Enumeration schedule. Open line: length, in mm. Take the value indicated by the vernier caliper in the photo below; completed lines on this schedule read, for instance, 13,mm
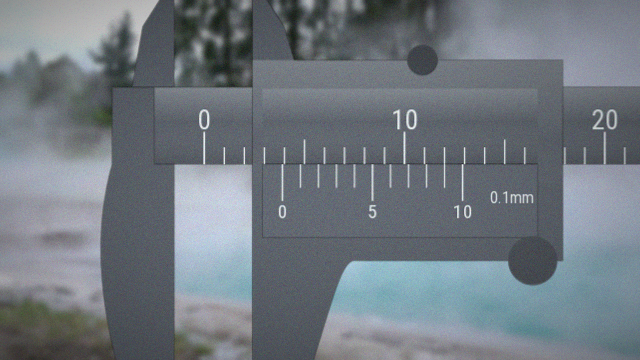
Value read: 3.9,mm
